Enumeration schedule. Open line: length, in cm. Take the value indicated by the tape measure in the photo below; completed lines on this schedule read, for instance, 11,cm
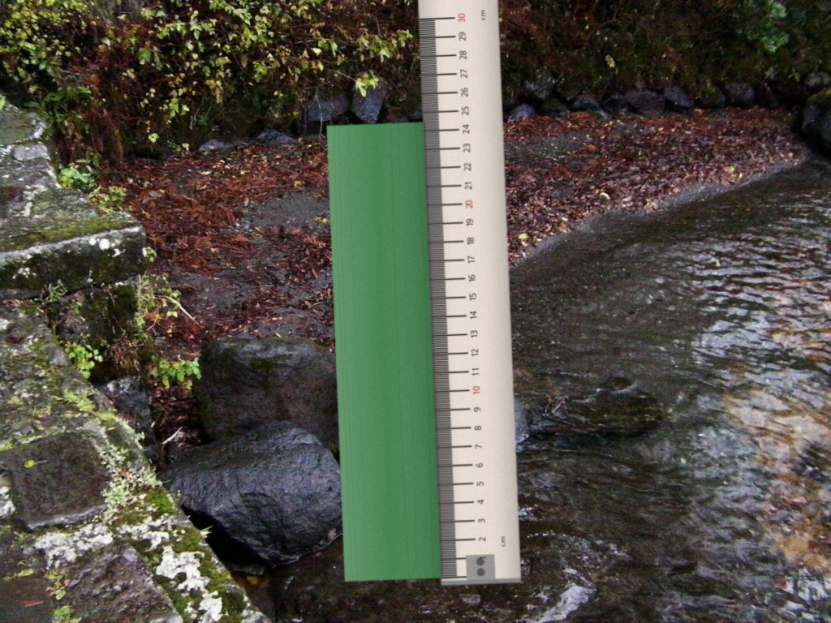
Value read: 24.5,cm
